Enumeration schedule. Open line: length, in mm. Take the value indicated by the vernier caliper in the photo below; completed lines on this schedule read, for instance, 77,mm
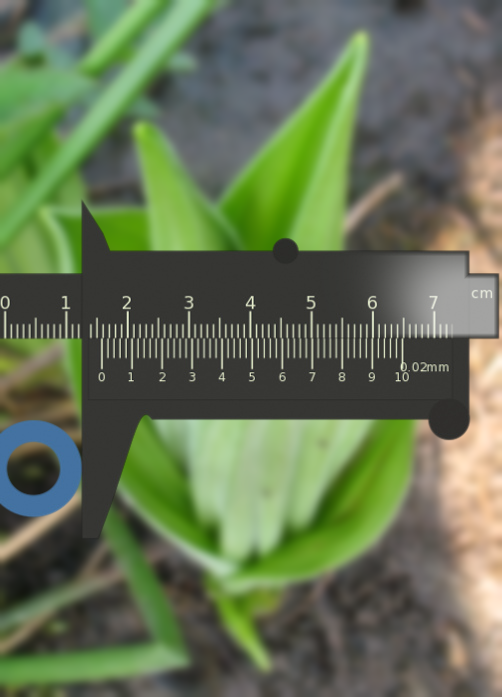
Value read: 15.8,mm
